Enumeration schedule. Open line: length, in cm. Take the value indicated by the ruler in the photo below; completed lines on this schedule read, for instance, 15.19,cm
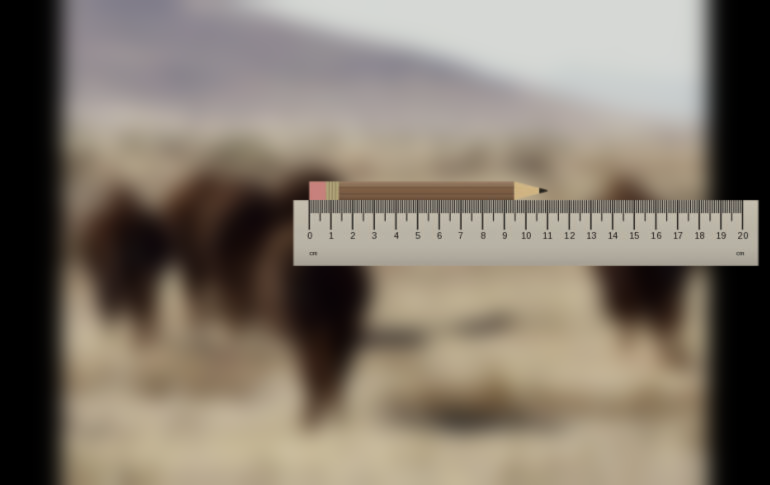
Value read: 11,cm
